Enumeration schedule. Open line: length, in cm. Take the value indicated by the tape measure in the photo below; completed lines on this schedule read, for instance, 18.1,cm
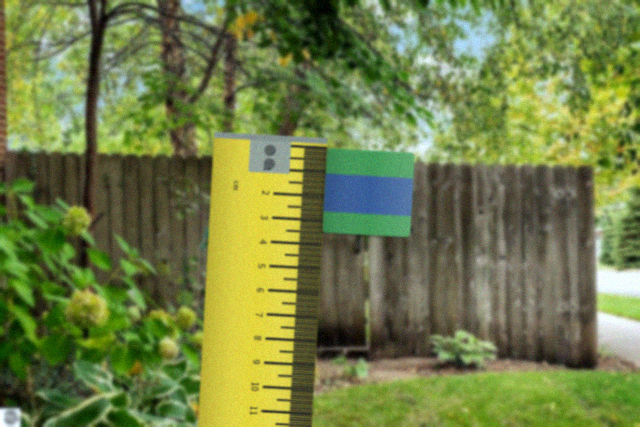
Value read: 3.5,cm
